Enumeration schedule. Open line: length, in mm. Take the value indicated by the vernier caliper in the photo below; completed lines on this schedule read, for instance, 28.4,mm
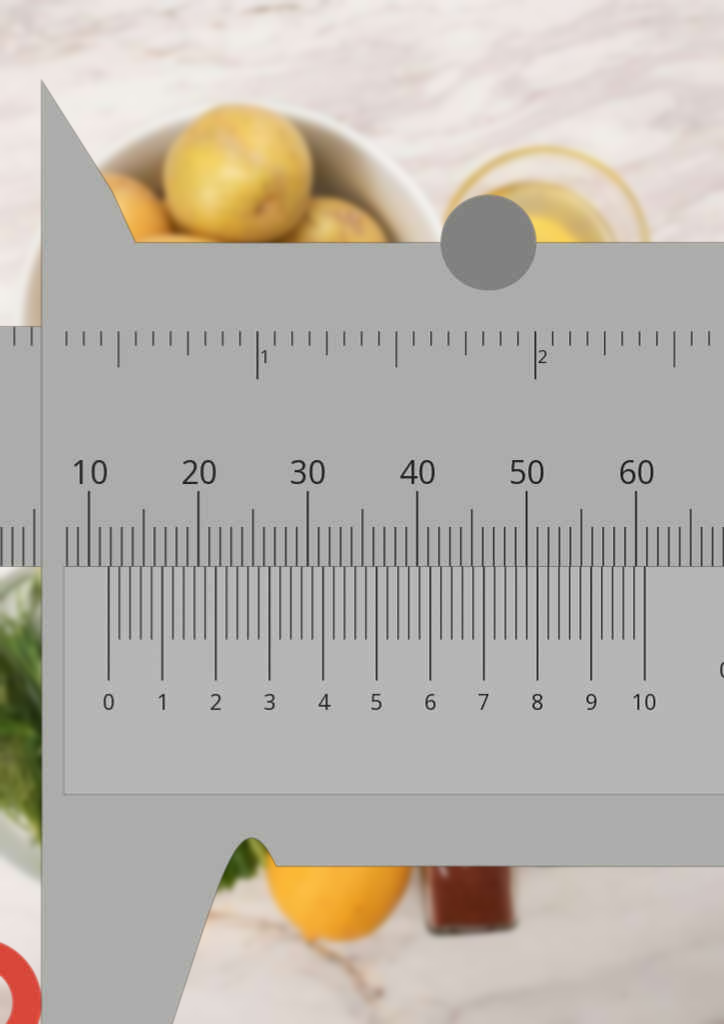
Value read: 11.8,mm
